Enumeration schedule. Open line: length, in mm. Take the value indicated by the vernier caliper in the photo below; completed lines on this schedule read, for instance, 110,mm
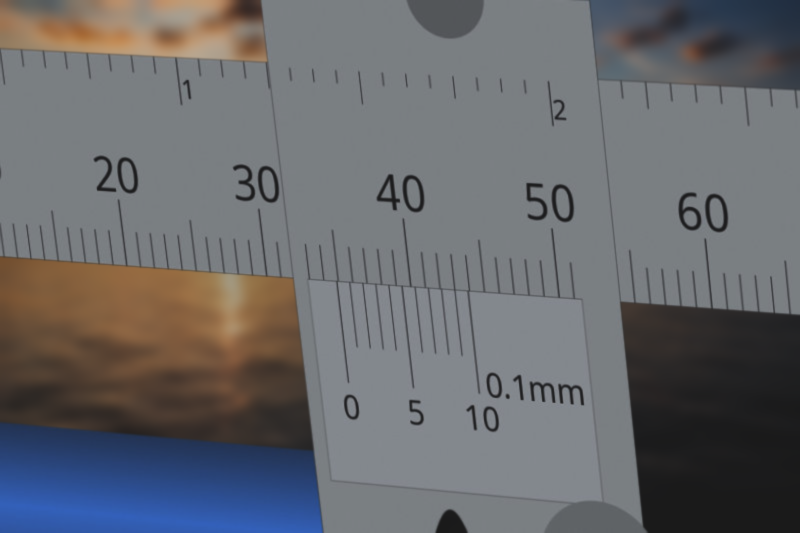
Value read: 34.9,mm
